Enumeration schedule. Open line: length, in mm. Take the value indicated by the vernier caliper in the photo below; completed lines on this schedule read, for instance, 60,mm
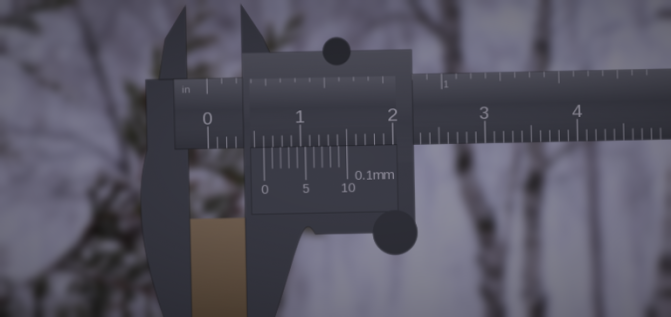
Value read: 6.0,mm
